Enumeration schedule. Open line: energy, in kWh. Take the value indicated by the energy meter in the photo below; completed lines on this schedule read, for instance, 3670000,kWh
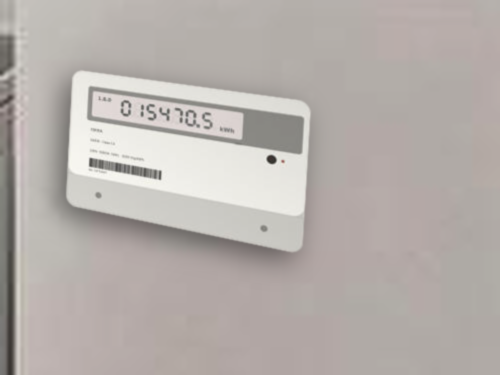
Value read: 15470.5,kWh
